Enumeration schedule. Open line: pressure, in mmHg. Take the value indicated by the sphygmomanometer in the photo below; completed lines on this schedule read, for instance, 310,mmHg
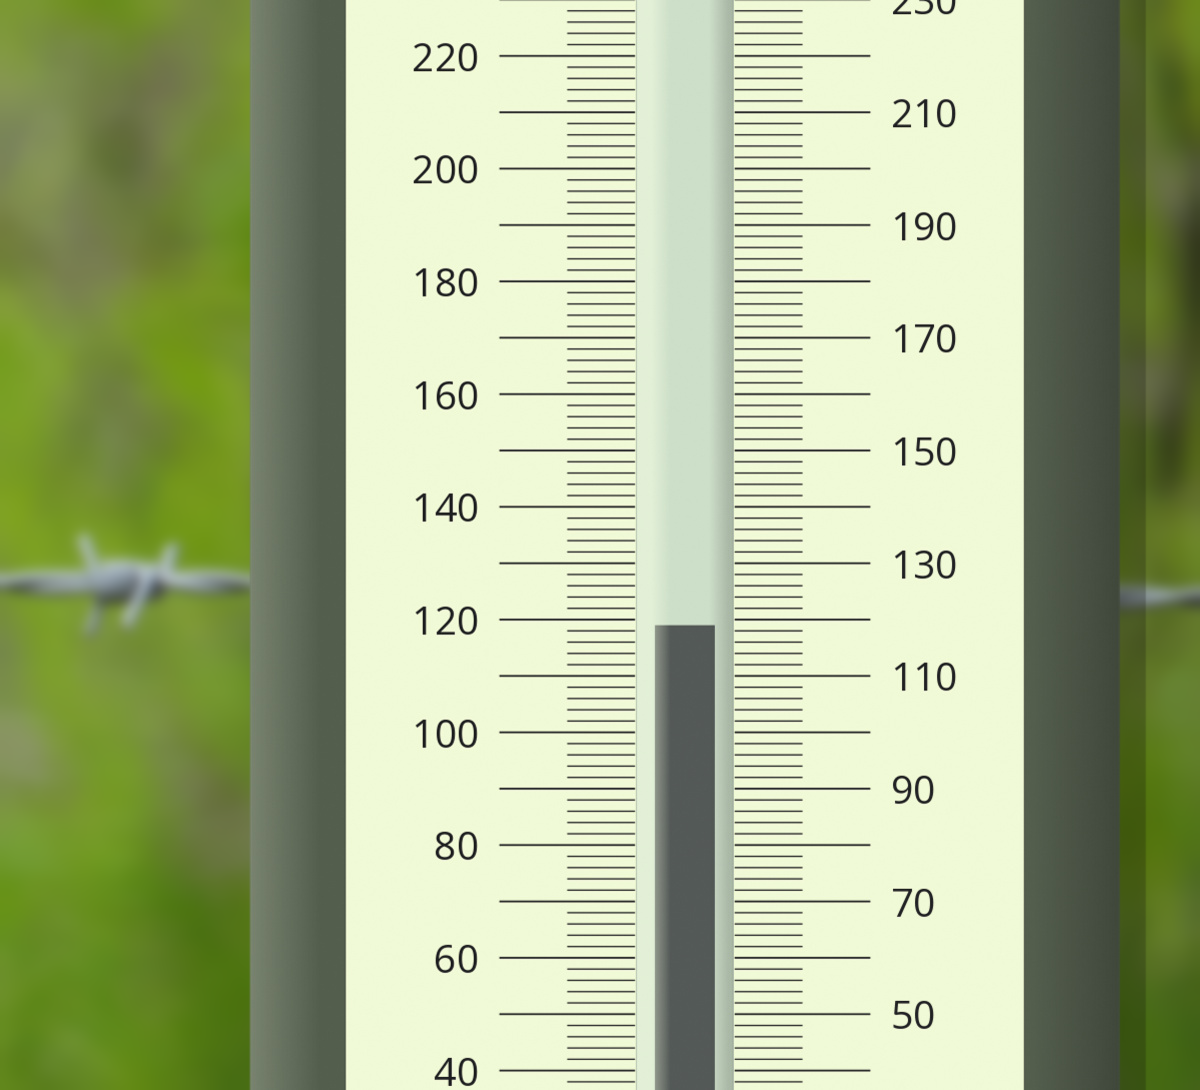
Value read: 119,mmHg
